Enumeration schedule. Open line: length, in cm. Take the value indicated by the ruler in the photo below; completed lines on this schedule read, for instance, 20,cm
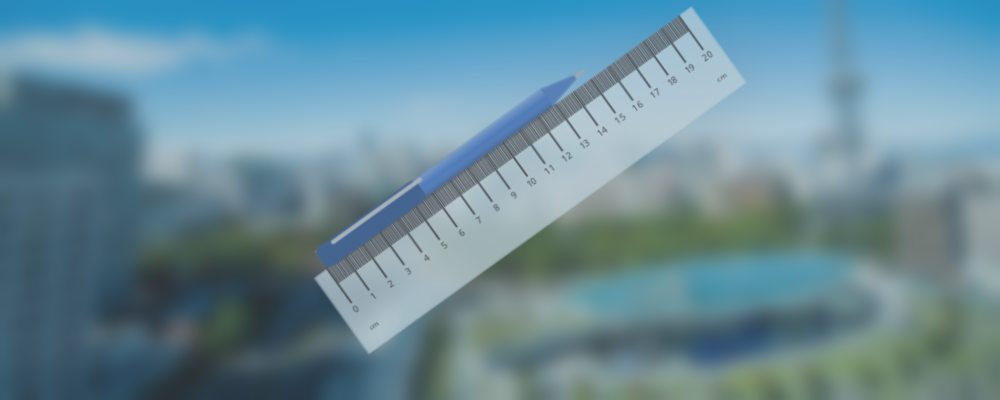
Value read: 15,cm
